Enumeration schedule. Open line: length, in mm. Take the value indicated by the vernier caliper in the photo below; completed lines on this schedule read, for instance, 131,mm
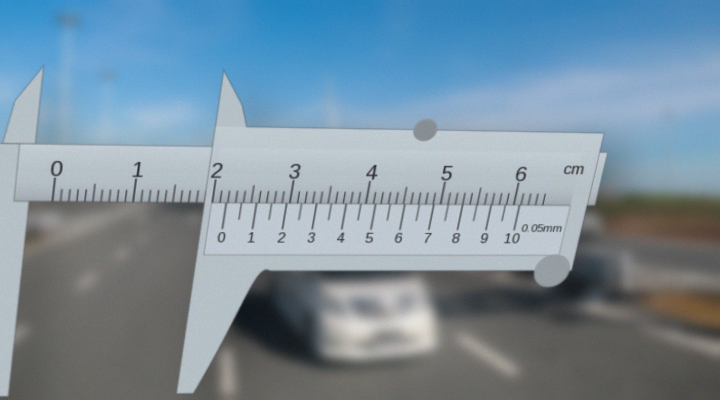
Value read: 21.8,mm
